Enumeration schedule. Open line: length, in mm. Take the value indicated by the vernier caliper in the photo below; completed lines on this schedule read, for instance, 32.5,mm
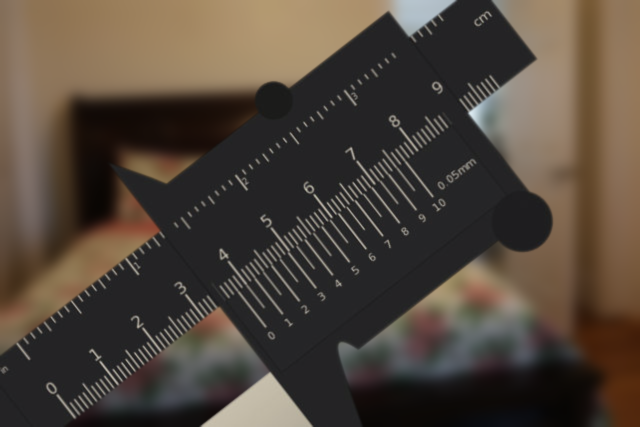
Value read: 38.0,mm
